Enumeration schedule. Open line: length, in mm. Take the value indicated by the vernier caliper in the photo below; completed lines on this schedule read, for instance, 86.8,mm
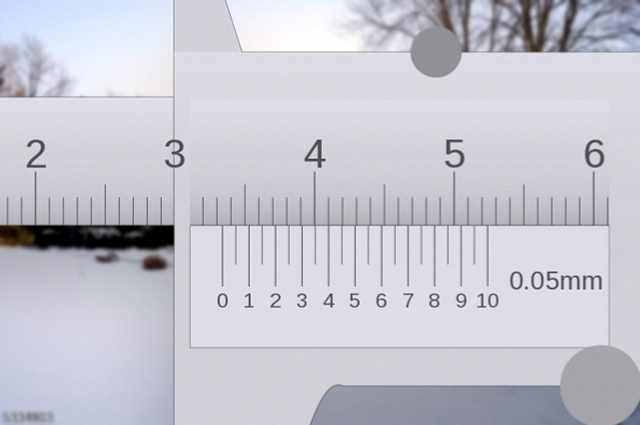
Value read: 33.4,mm
